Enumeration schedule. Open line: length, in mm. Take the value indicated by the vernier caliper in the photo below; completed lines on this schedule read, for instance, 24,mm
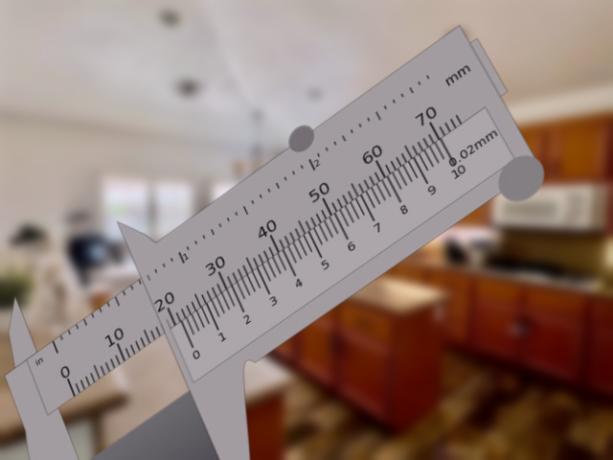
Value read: 21.2,mm
